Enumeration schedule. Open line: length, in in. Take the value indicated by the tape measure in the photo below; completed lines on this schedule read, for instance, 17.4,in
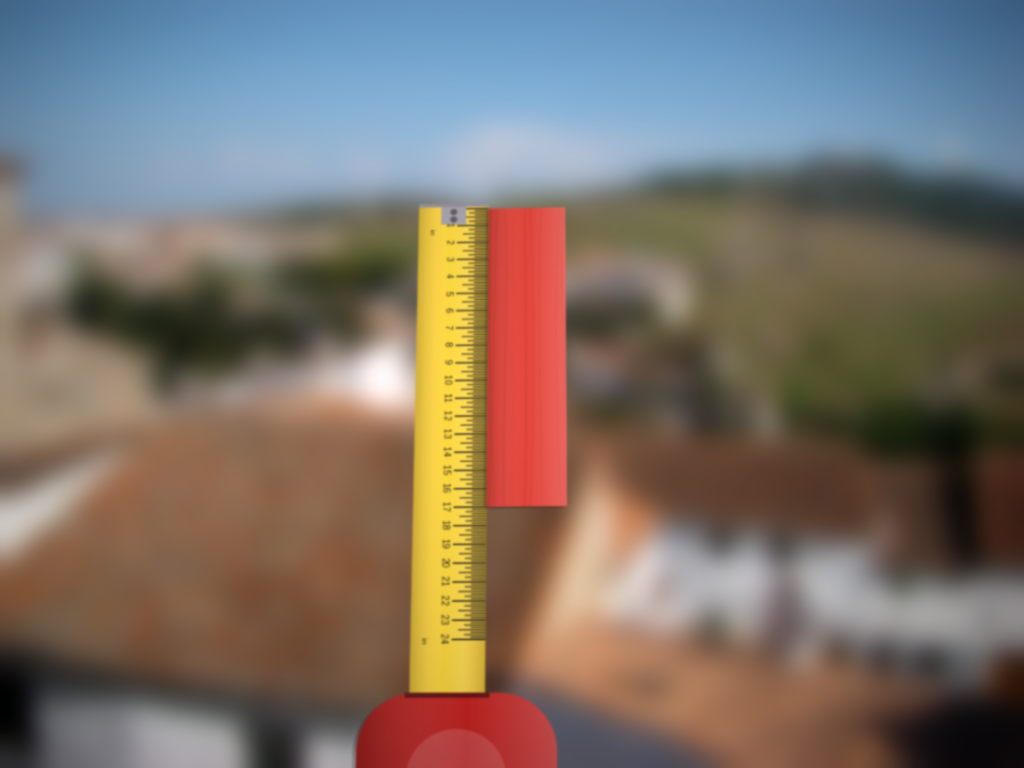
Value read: 17,in
